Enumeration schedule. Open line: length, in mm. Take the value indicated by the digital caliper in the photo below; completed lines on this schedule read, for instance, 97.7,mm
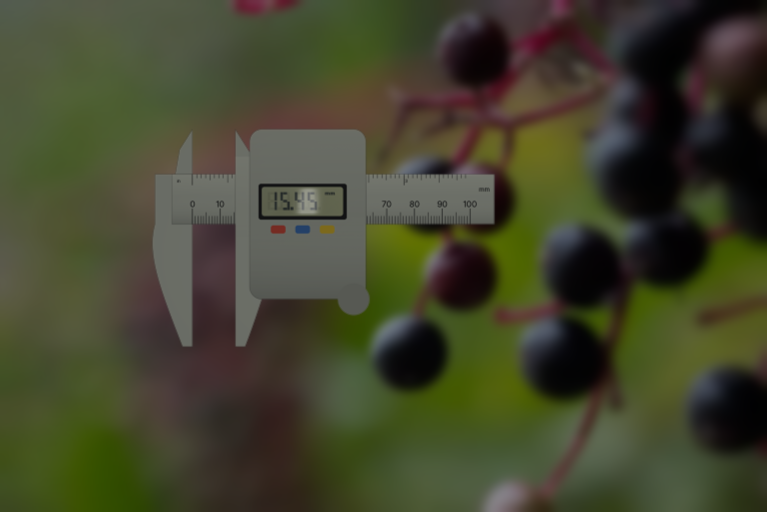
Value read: 15.45,mm
